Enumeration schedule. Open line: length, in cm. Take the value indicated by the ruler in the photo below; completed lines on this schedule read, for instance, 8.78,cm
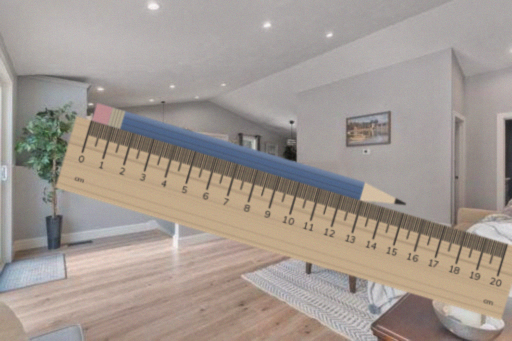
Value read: 15,cm
